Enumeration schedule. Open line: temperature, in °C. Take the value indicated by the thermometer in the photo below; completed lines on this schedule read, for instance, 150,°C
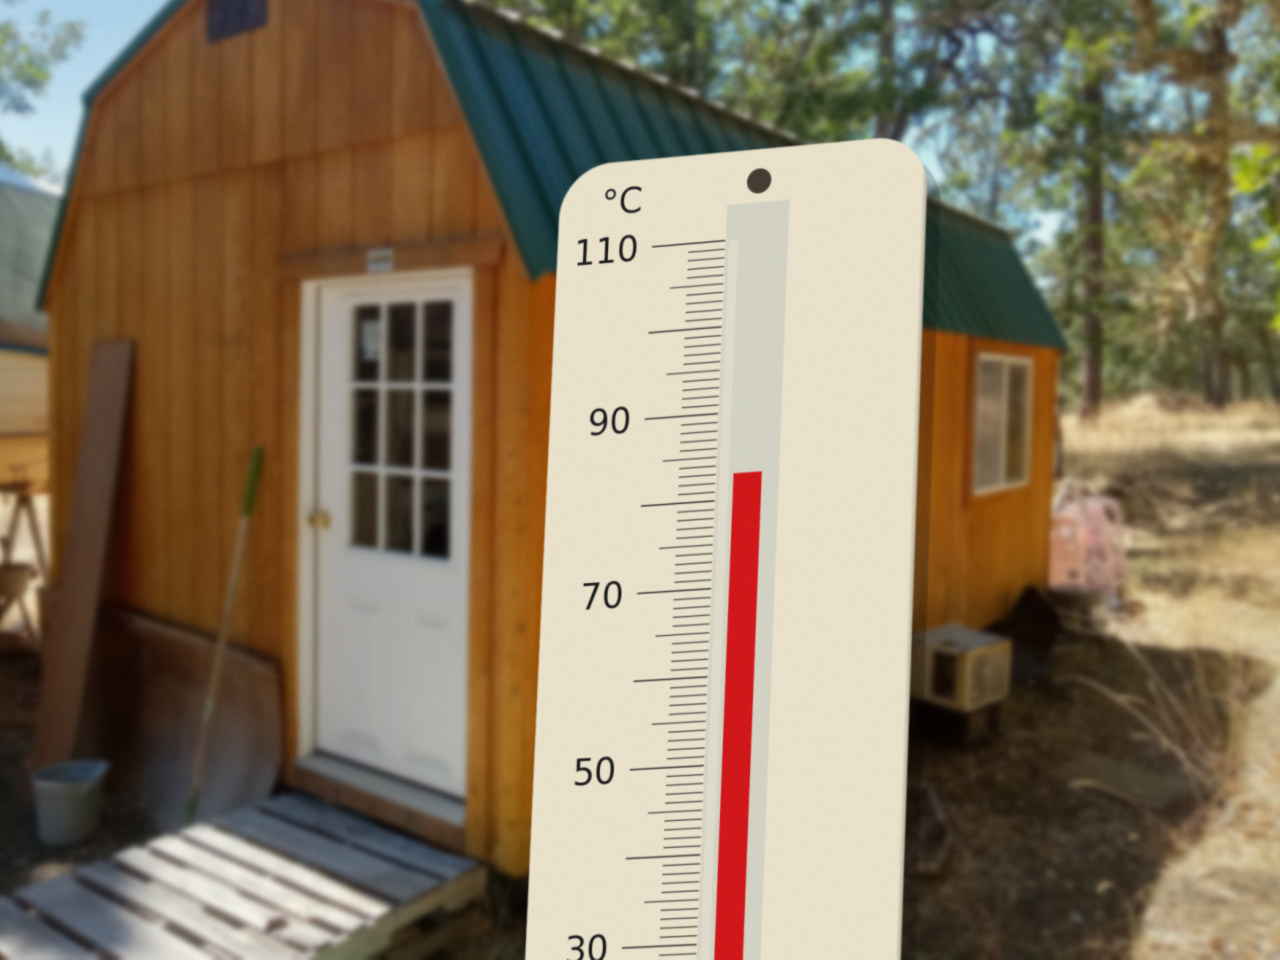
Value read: 83,°C
